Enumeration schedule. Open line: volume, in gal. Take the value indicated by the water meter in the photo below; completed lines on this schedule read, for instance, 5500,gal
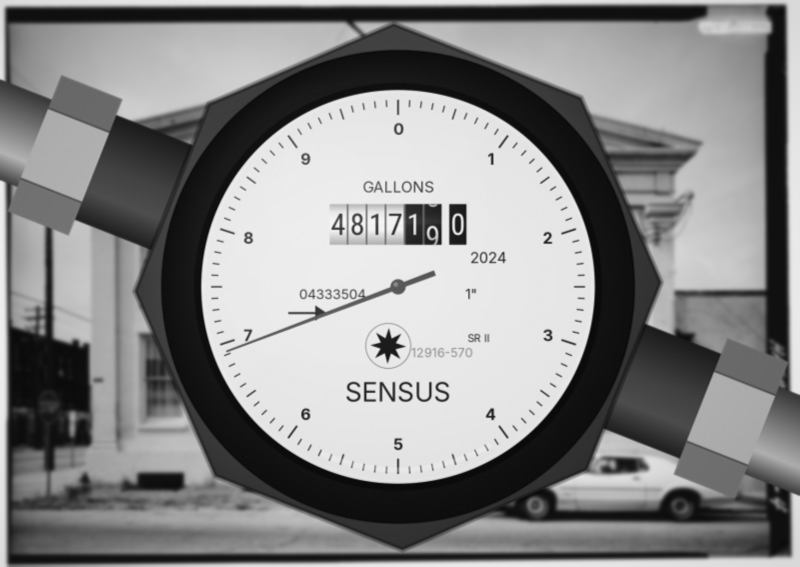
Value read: 4817186.9,gal
